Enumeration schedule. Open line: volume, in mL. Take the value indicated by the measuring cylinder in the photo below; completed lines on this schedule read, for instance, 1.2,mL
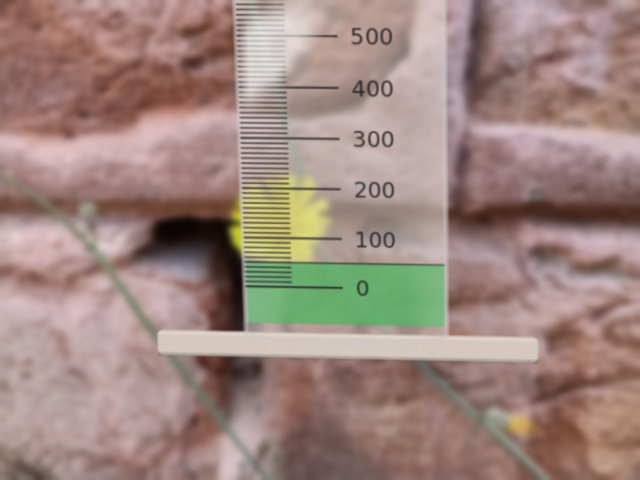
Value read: 50,mL
